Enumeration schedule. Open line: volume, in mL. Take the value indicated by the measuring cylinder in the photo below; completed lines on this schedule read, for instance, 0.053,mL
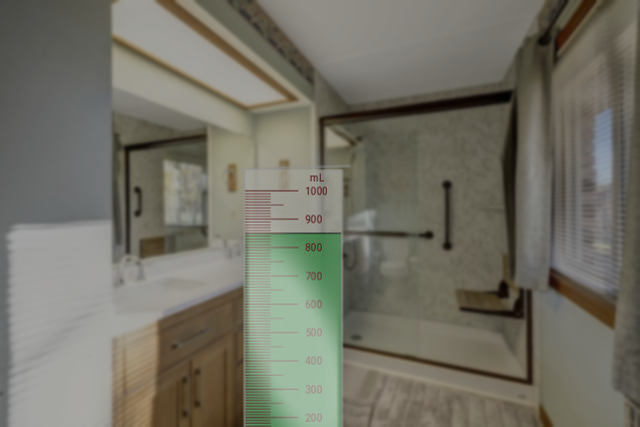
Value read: 850,mL
